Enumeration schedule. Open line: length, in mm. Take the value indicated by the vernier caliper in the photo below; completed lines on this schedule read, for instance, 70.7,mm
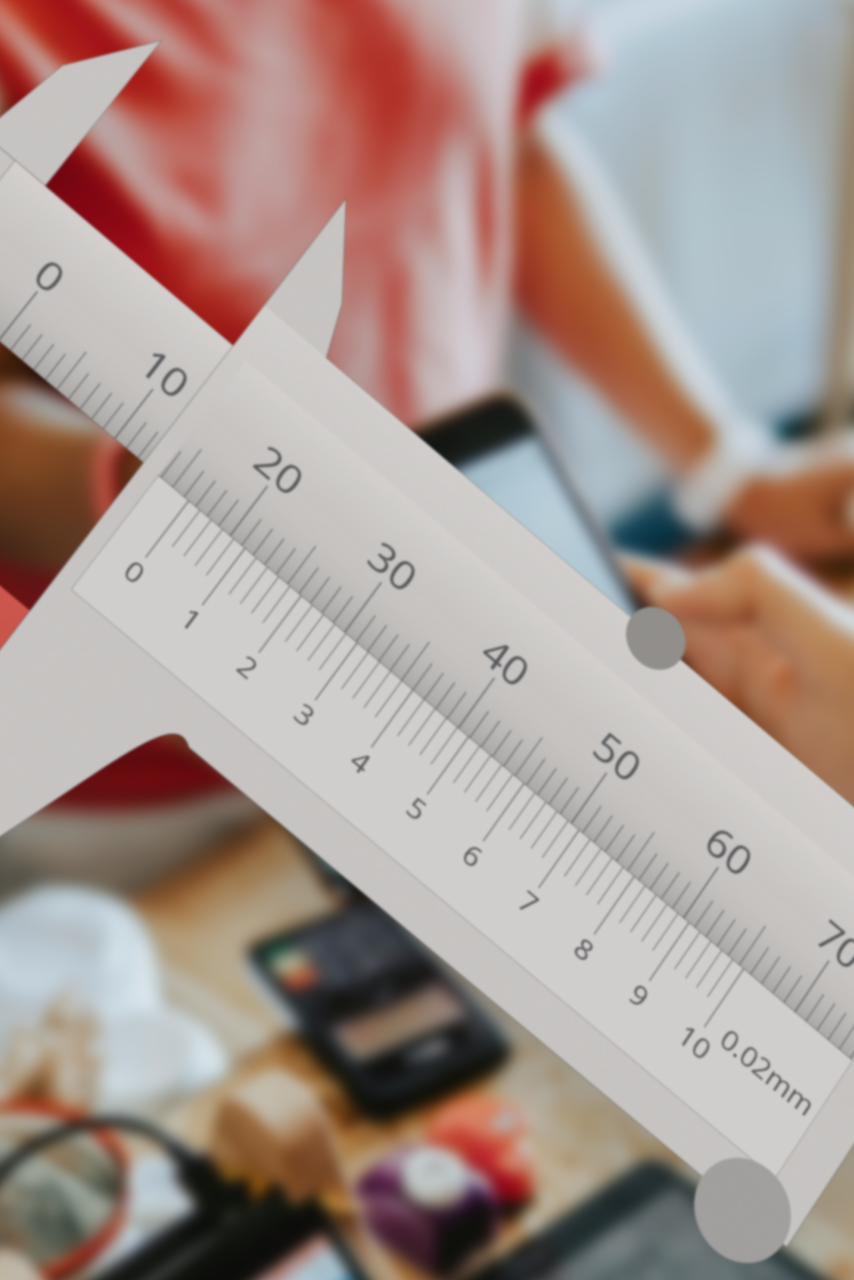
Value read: 16.4,mm
